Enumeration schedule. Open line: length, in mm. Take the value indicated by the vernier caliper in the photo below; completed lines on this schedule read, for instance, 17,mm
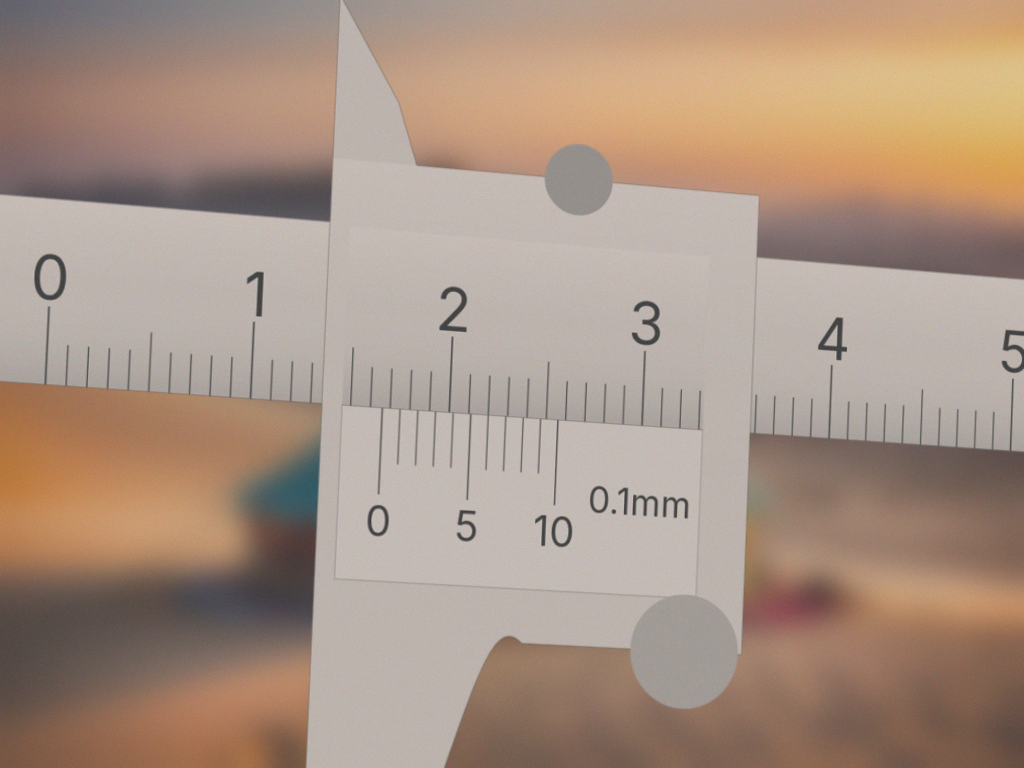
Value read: 16.6,mm
